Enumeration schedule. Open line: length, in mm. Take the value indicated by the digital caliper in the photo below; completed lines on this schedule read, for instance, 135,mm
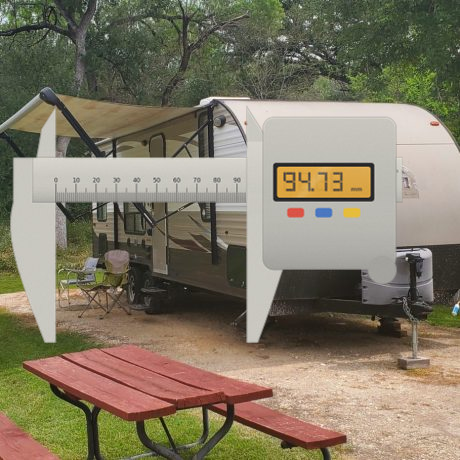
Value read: 94.73,mm
